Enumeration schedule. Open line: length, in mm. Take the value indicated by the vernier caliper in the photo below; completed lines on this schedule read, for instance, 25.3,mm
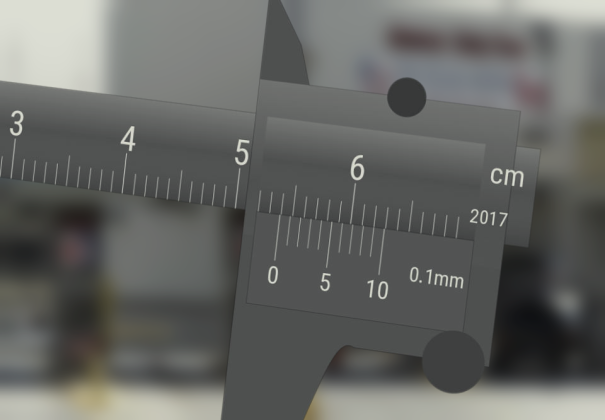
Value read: 53.9,mm
